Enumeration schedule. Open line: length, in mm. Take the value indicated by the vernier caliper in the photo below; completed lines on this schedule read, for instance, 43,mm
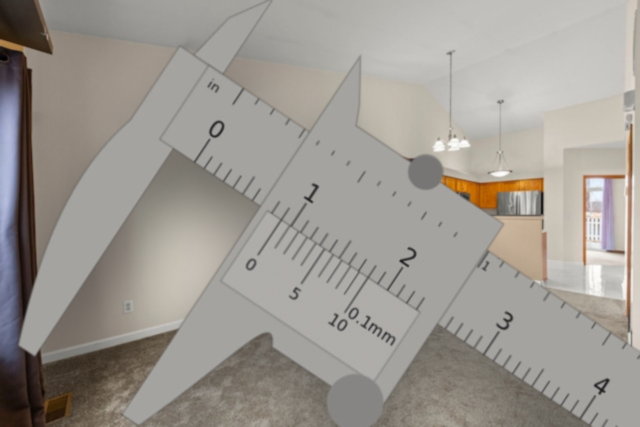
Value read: 9.0,mm
